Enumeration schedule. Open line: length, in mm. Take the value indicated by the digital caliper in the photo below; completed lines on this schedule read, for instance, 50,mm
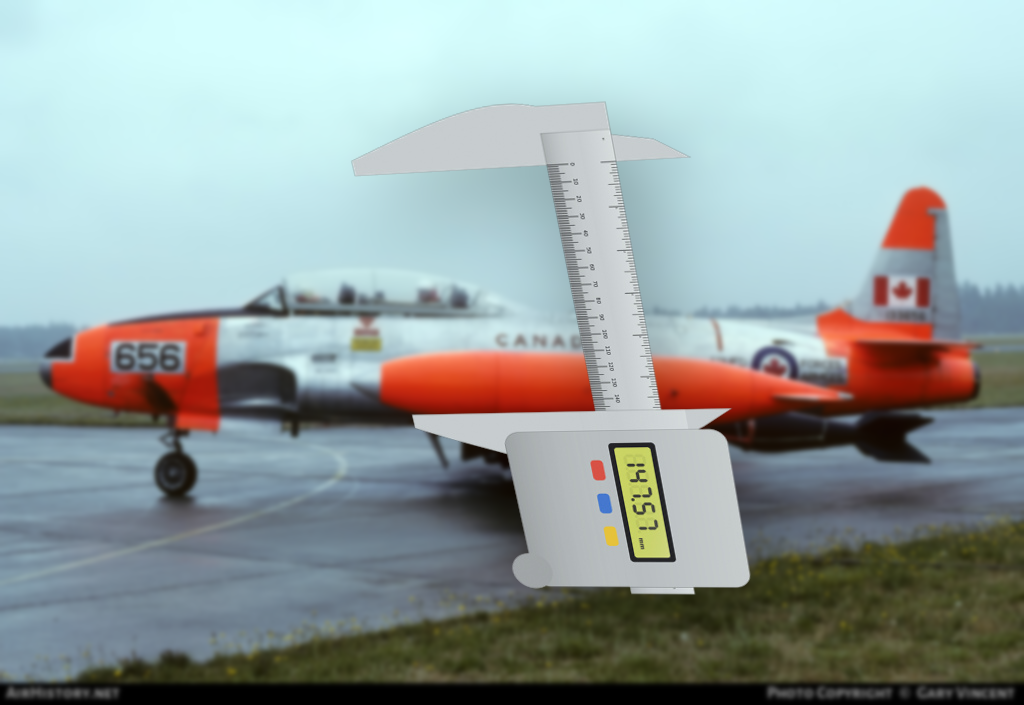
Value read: 147.57,mm
